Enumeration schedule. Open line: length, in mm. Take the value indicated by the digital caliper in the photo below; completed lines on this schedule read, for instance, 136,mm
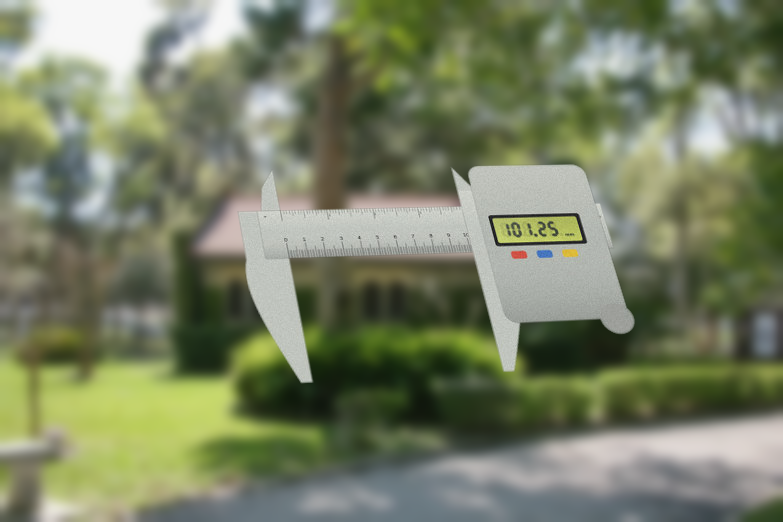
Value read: 101.25,mm
